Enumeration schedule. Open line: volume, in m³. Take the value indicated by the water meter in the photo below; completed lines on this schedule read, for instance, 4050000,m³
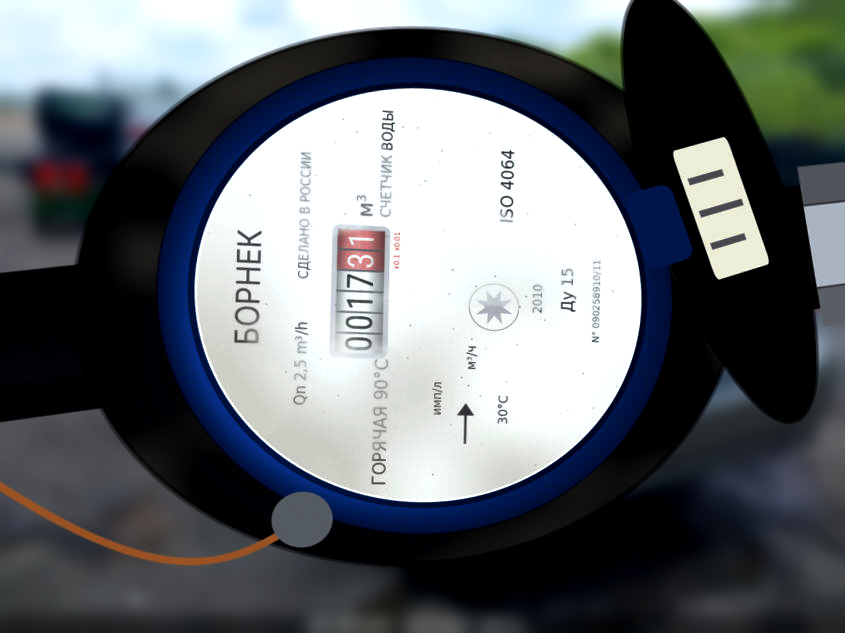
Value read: 17.31,m³
